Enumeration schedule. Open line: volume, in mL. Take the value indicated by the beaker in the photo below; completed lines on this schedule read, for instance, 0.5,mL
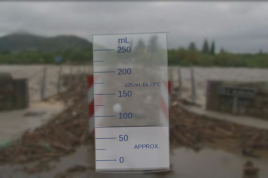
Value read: 75,mL
